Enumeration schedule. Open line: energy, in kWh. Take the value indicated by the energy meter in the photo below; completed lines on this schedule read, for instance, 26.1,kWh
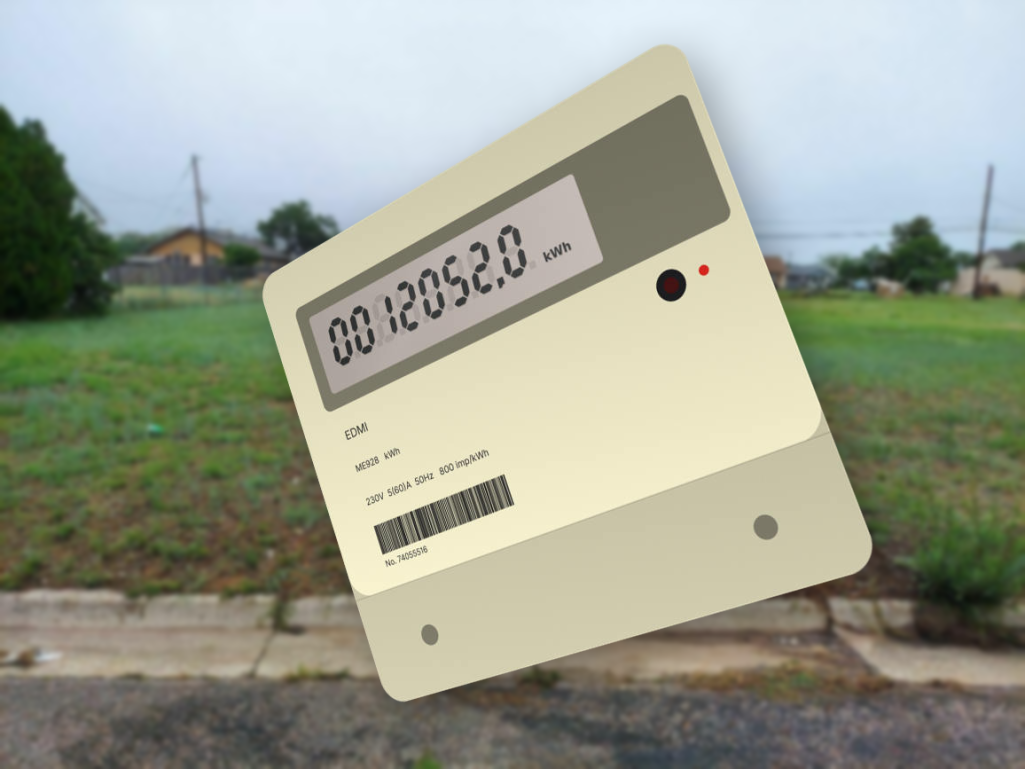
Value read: 12052.0,kWh
